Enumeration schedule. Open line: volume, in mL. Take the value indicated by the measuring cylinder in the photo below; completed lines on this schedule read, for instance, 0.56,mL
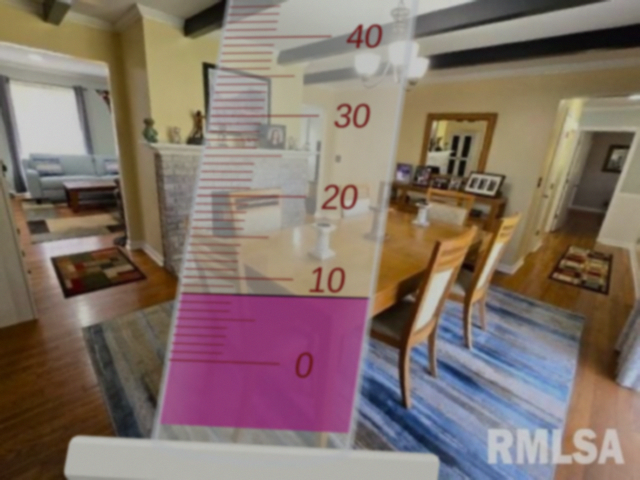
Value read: 8,mL
